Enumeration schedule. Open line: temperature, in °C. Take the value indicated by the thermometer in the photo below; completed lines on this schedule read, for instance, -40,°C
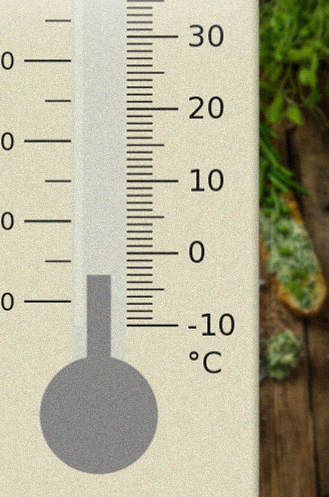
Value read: -3,°C
